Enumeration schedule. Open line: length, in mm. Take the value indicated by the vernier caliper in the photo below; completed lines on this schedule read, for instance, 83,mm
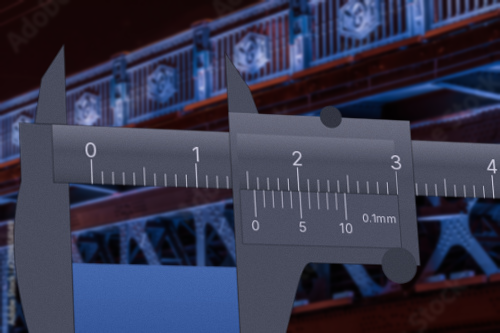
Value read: 15.6,mm
